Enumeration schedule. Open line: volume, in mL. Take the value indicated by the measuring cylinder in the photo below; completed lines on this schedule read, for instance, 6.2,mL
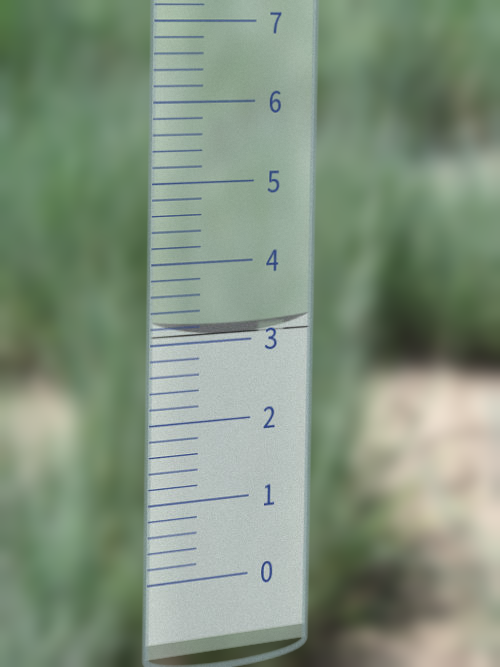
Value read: 3.1,mL
